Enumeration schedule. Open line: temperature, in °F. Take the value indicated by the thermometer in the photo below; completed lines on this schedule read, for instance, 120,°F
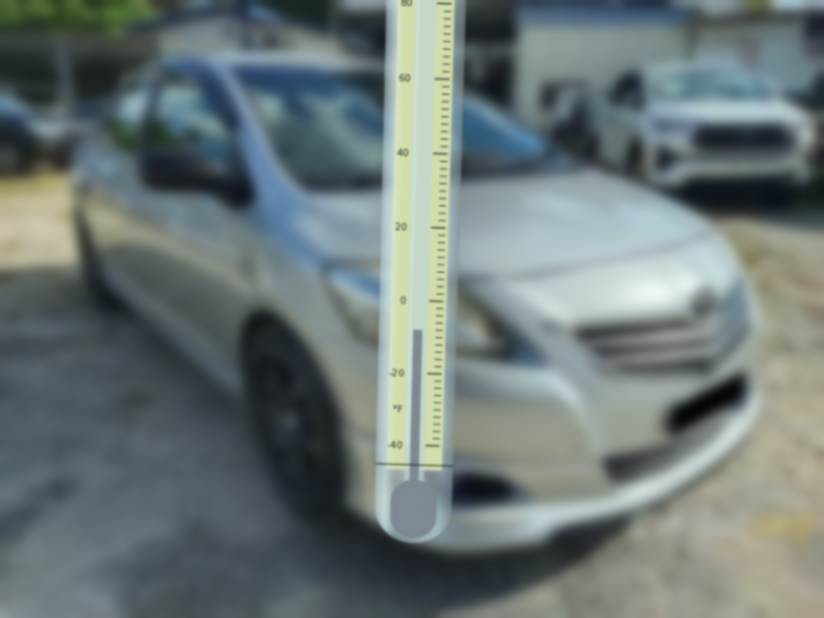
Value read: -8,°F
